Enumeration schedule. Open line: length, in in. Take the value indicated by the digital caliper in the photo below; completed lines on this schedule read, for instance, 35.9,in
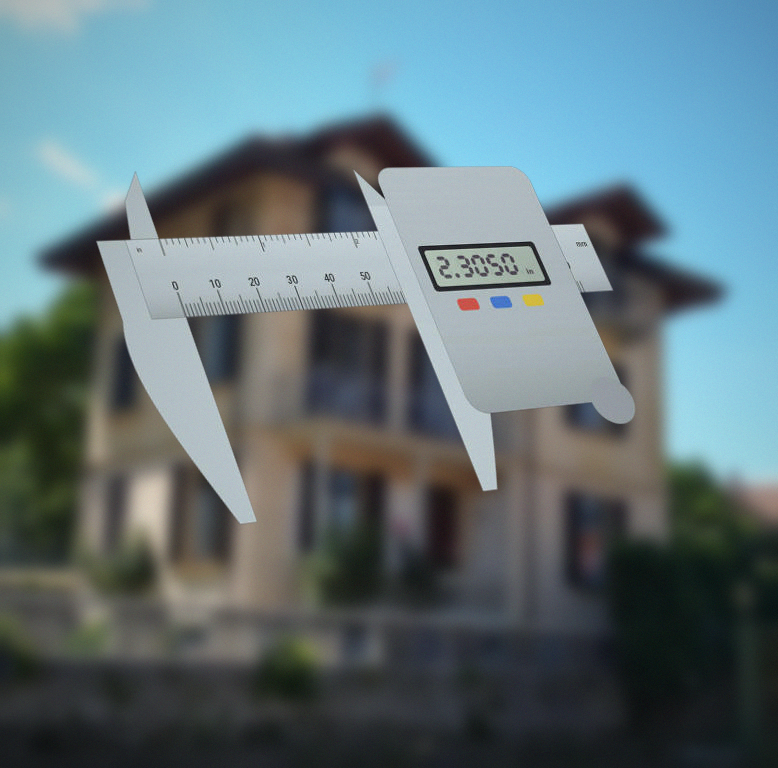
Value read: 2.3050,in
